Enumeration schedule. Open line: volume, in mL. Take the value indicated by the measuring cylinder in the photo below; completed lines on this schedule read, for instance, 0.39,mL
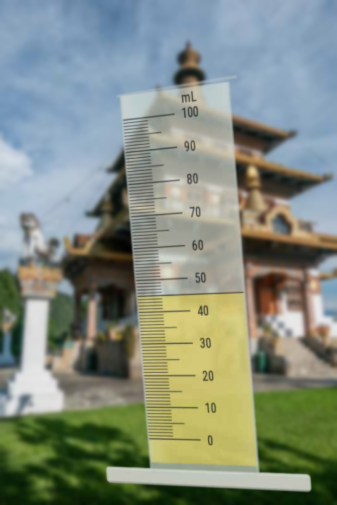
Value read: 45,mL
